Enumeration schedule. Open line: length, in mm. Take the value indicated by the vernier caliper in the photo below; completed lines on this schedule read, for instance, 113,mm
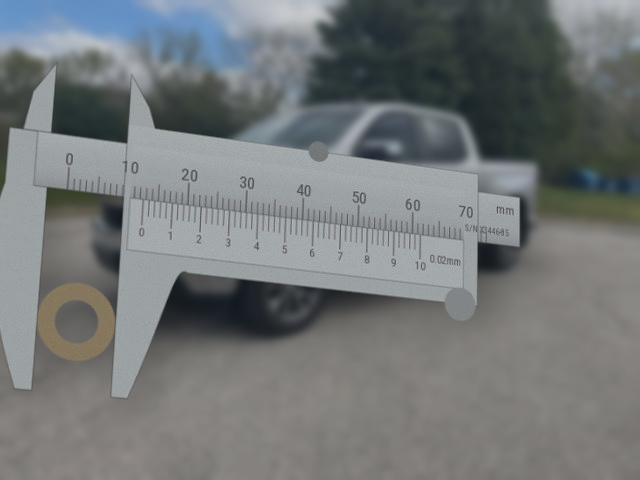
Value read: 12.5,mm
